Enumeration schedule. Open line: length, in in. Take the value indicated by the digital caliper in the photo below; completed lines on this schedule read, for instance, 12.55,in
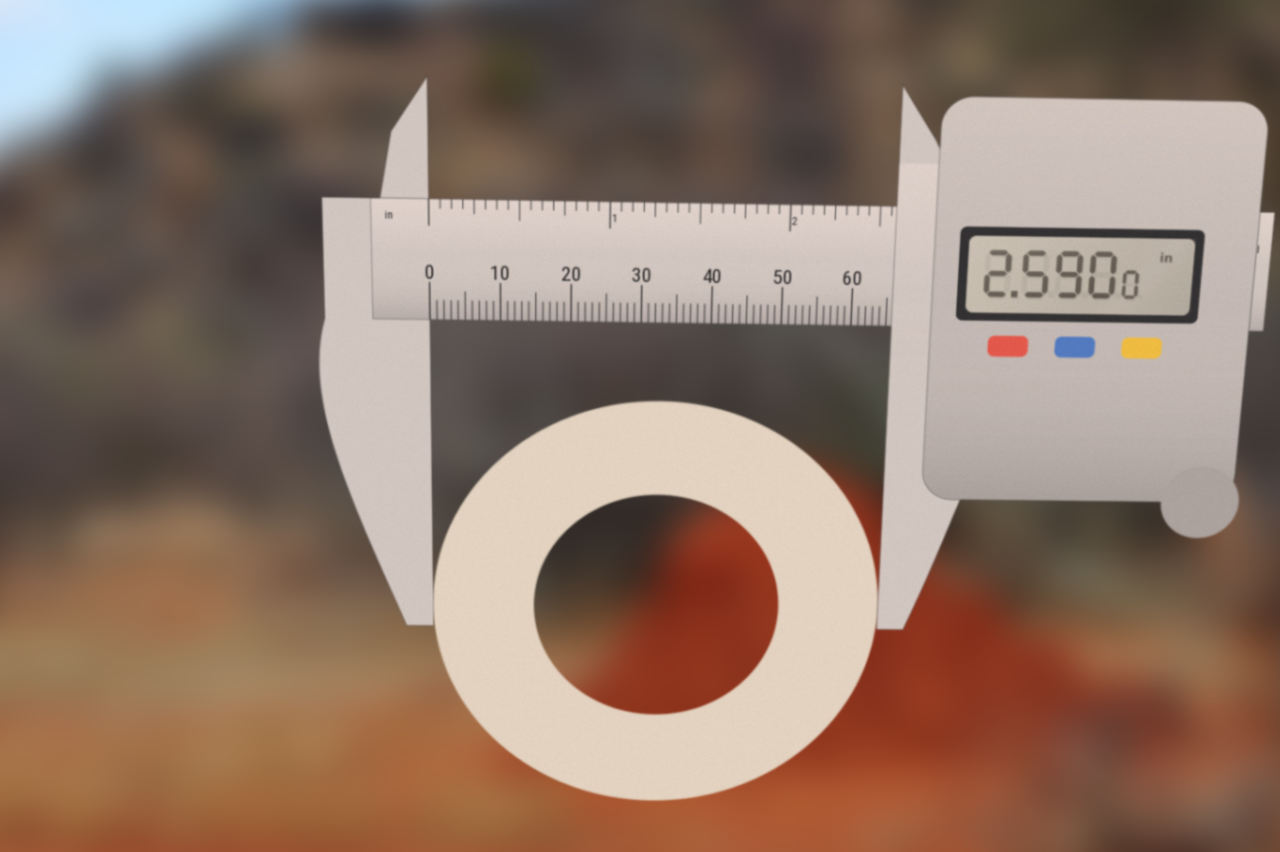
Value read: 2.5900,in
